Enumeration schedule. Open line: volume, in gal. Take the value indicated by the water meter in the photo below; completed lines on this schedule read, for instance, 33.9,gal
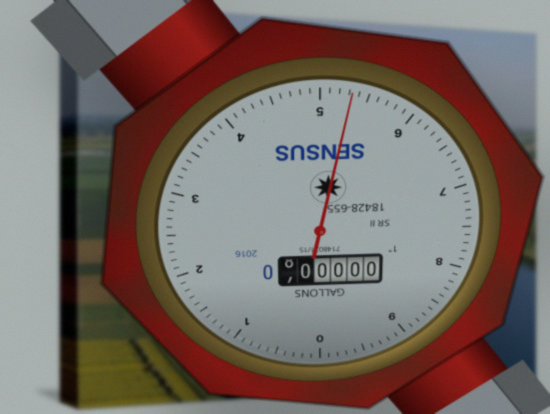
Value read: 75.3,gal
